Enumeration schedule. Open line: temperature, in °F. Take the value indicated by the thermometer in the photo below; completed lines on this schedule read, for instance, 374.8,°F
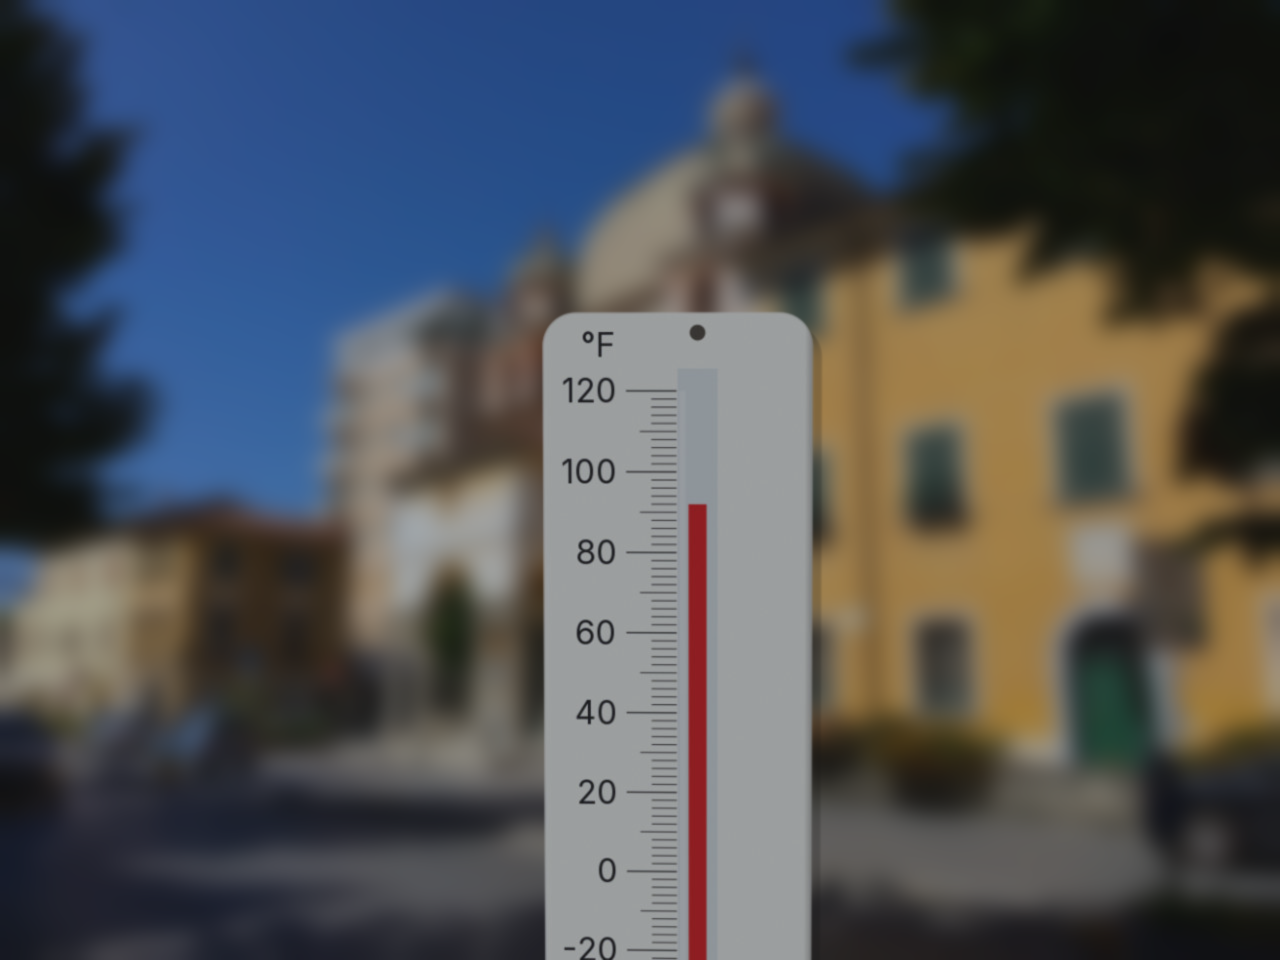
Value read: 92,°F
